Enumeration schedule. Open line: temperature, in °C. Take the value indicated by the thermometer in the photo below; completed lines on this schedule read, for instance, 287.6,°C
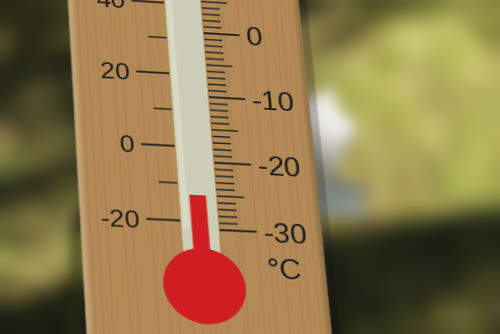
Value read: -25,°C
